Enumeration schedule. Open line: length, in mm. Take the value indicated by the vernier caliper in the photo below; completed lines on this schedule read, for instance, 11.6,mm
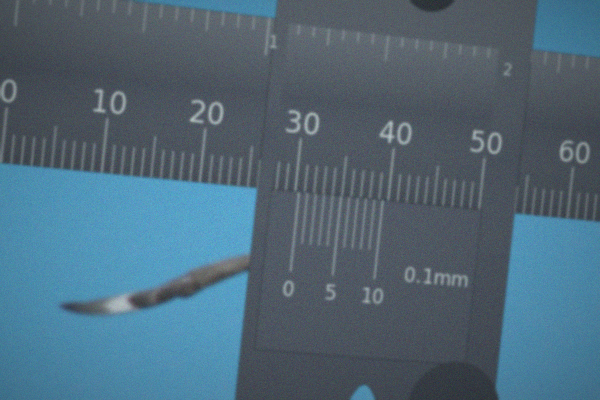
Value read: 30.4,mm
